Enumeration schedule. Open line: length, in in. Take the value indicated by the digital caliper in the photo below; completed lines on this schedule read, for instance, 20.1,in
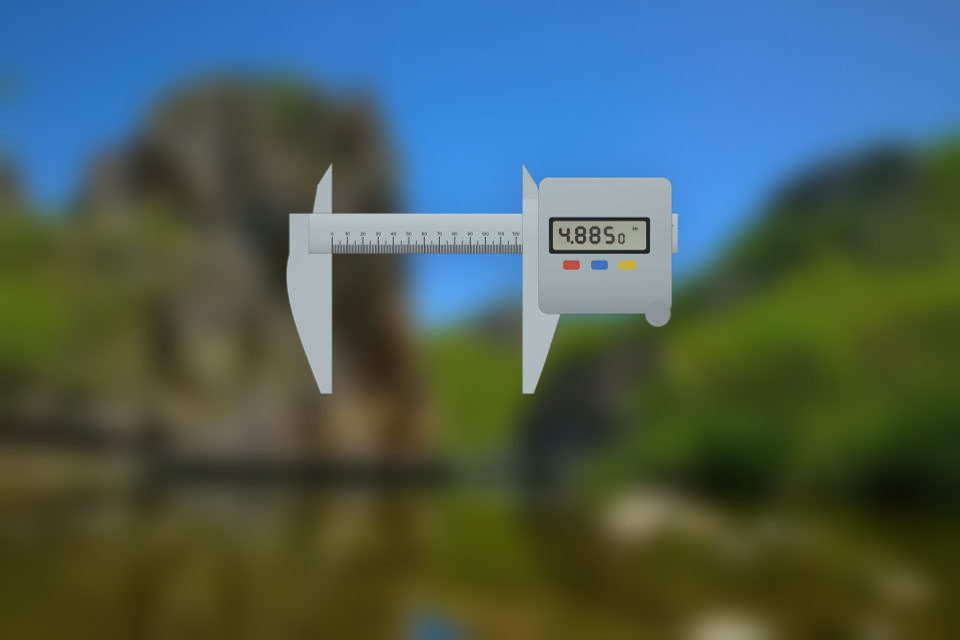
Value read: 4.8850,in
